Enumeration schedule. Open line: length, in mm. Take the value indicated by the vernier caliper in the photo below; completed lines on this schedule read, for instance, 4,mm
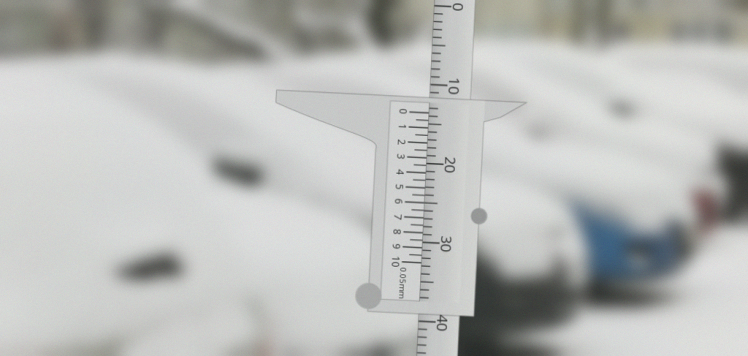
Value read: 13.6,mm
